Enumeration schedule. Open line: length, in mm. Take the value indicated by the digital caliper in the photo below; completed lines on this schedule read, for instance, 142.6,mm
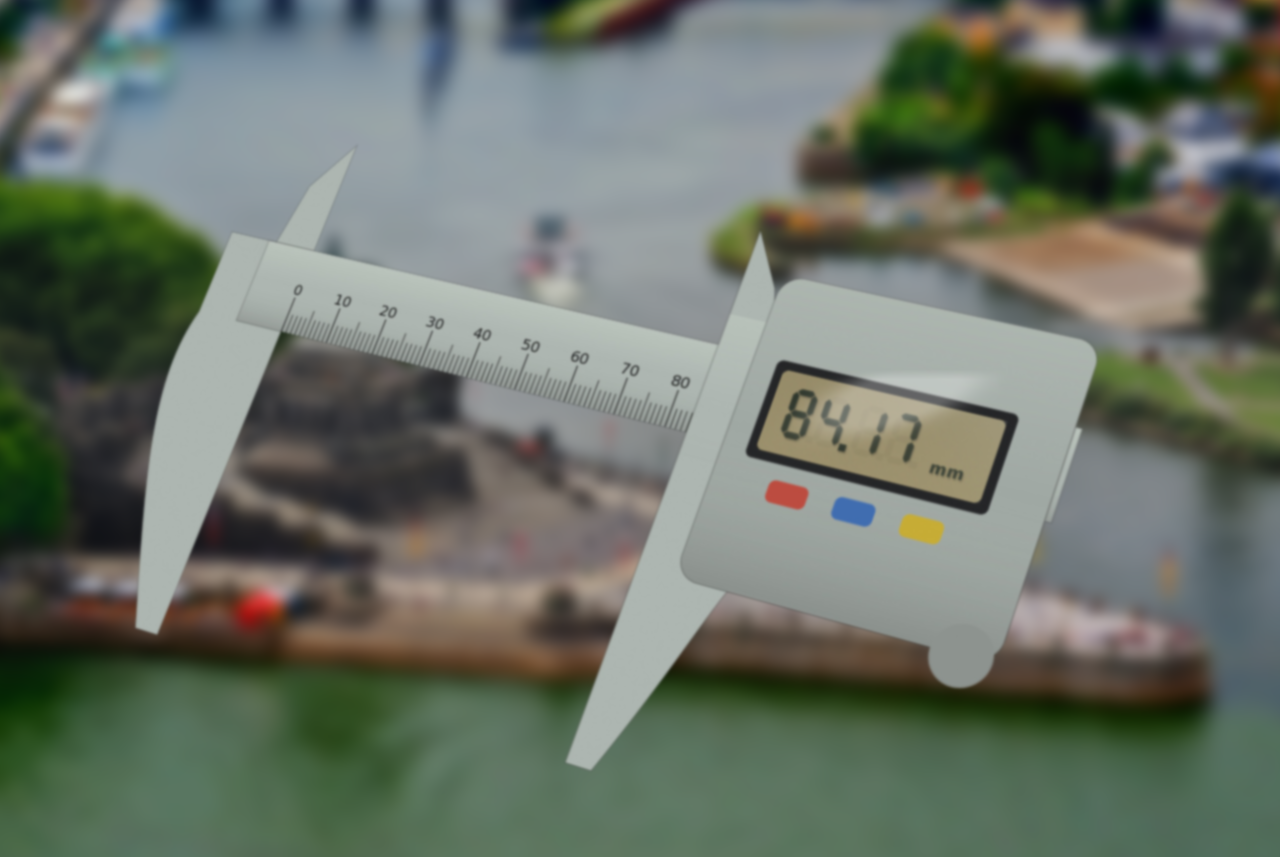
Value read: 84.17,mm
